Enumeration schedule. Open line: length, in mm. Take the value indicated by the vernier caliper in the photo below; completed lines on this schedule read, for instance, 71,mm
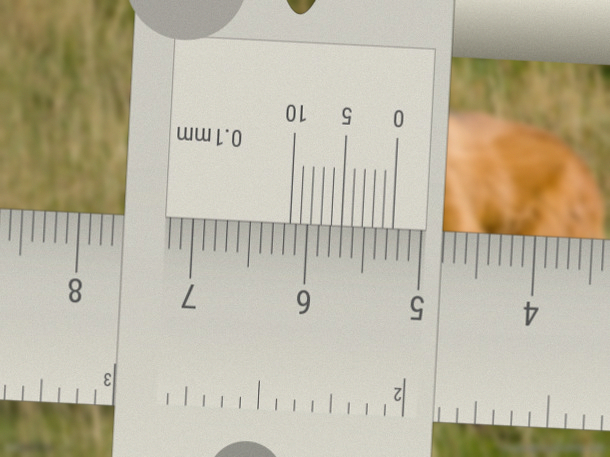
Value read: 52.5,mm
